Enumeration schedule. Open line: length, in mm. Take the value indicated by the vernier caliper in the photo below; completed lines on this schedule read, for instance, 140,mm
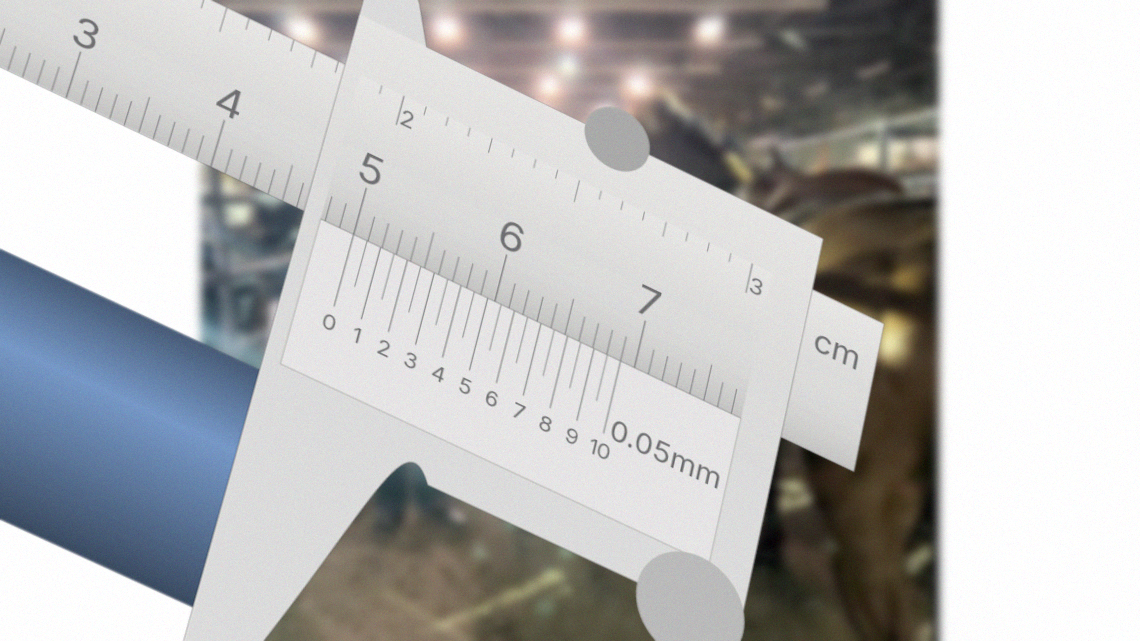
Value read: 50.0,mm
